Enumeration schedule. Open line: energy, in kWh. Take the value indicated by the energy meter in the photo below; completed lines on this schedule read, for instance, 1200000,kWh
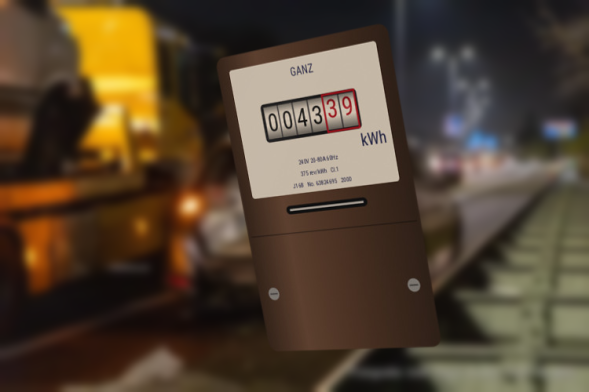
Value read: 43.39,kWh
